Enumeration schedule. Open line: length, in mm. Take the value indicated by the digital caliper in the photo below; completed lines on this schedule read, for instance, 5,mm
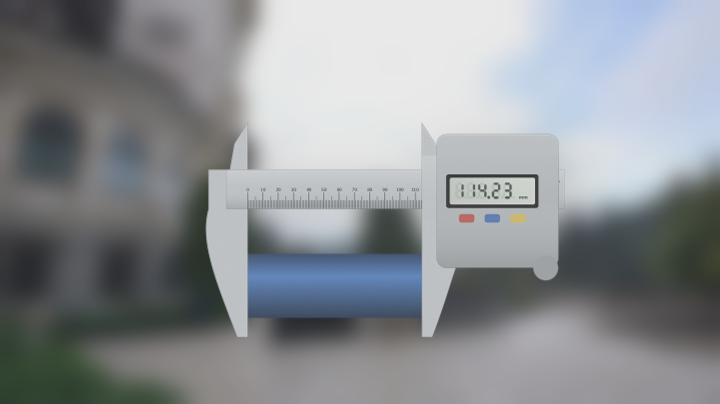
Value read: 114.23,mm
